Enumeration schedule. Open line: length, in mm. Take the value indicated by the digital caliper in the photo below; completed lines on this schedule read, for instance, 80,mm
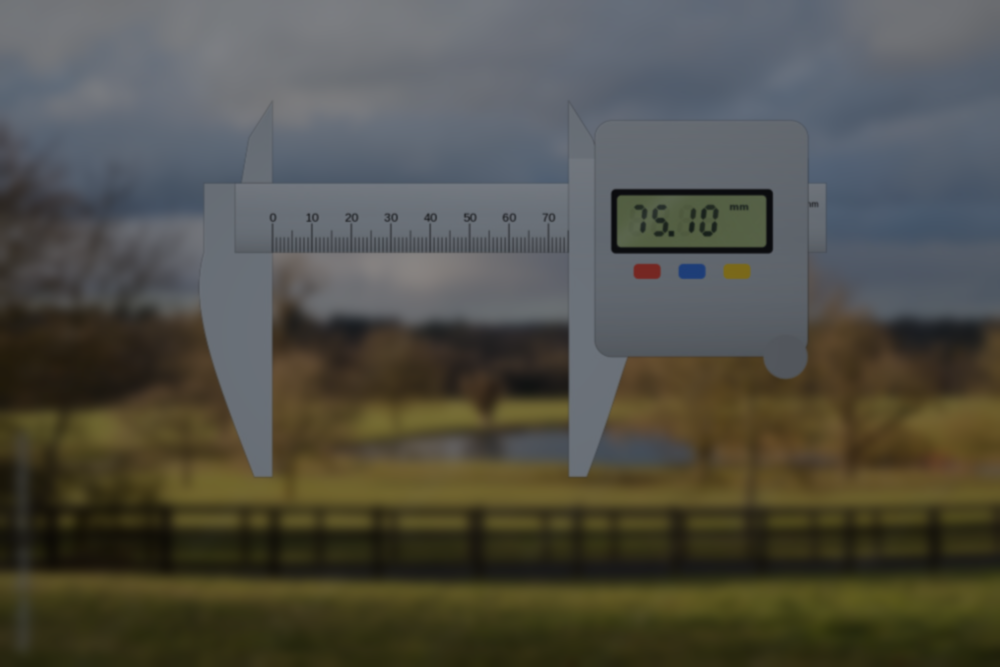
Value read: 75.10,mm
